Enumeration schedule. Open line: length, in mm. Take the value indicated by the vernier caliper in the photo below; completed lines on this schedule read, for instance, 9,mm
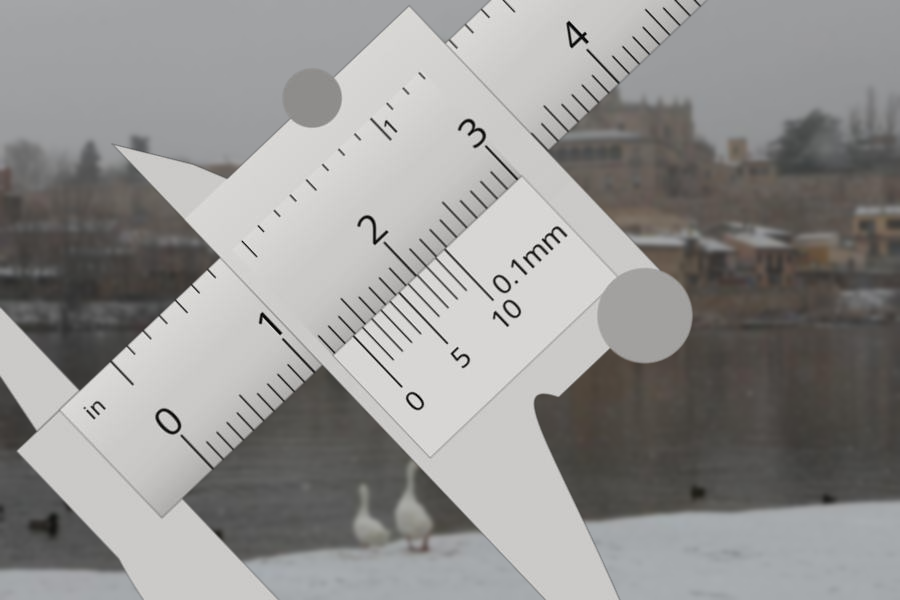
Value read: 13.8,mm
